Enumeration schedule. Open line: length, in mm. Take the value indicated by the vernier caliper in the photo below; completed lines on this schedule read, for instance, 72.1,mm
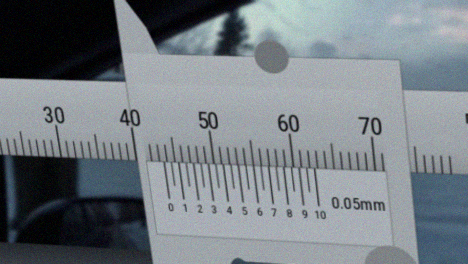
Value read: 43.6,mm
